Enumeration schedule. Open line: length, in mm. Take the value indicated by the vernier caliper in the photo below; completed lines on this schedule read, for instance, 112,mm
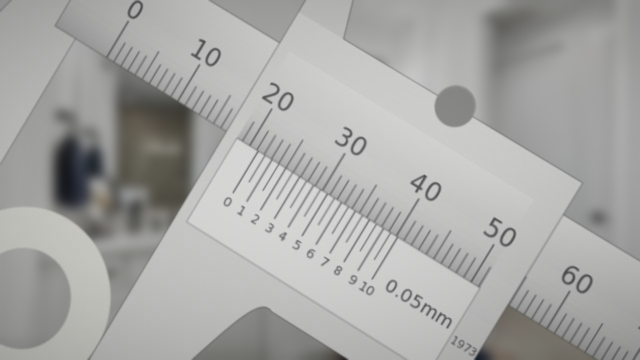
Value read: 21.2,mm
